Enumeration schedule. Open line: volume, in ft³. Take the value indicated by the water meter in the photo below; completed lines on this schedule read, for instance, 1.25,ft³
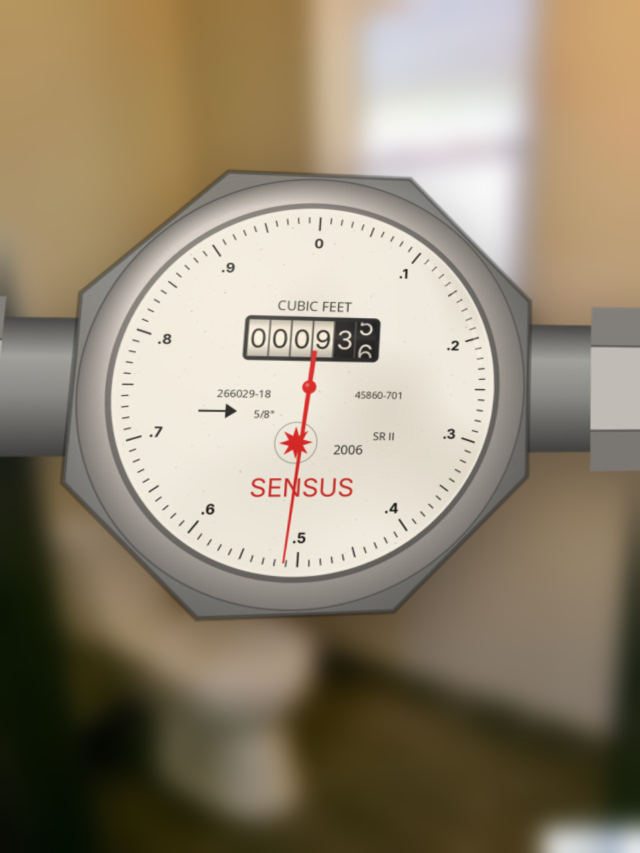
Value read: 935.51,ft³
